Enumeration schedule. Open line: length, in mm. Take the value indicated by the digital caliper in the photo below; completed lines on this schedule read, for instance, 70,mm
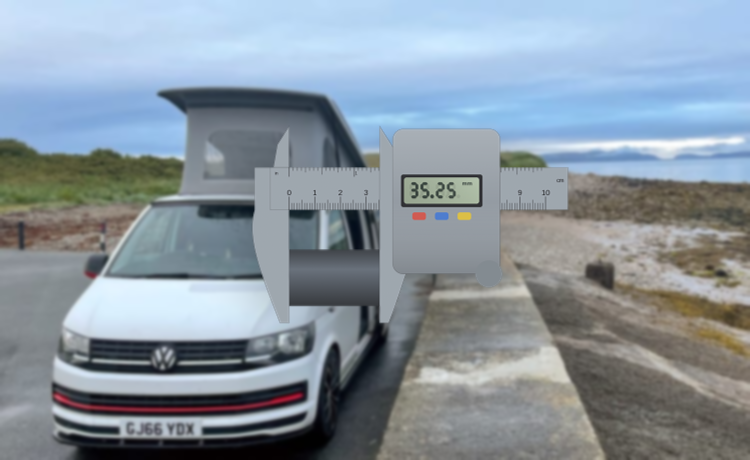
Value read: 35.25,mm
